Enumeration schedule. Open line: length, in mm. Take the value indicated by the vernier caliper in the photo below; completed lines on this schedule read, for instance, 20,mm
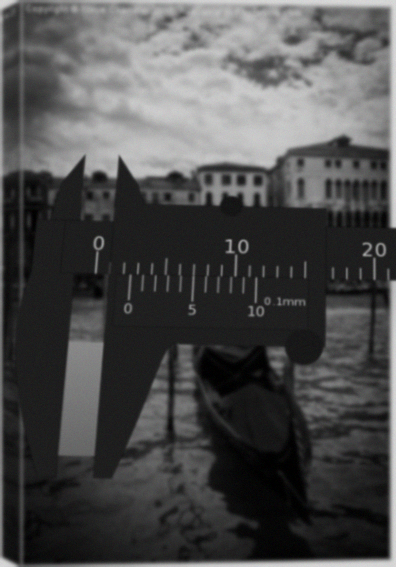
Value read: 2.5,mm
